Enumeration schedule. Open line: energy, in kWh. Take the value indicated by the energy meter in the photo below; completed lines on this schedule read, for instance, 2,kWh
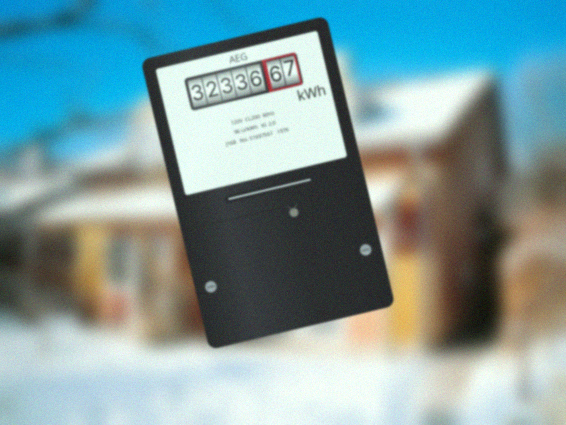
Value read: 32336.67,kWh
